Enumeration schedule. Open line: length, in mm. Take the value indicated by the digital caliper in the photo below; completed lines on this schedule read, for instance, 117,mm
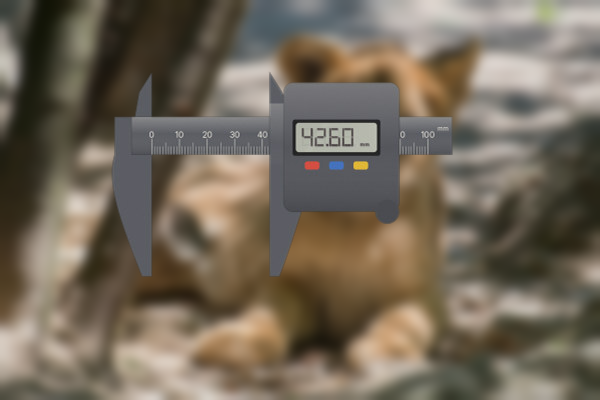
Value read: 42.60,mm
